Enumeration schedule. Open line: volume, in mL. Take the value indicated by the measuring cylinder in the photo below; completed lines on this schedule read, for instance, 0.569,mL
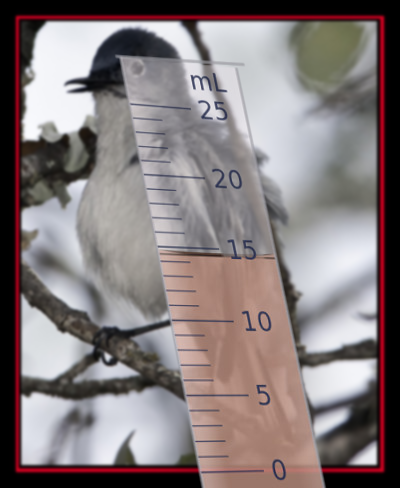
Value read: 14.5,mL
